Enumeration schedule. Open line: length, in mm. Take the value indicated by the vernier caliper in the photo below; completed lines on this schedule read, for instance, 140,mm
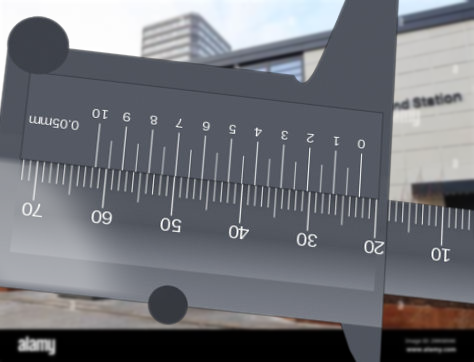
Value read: 22.6,mm
